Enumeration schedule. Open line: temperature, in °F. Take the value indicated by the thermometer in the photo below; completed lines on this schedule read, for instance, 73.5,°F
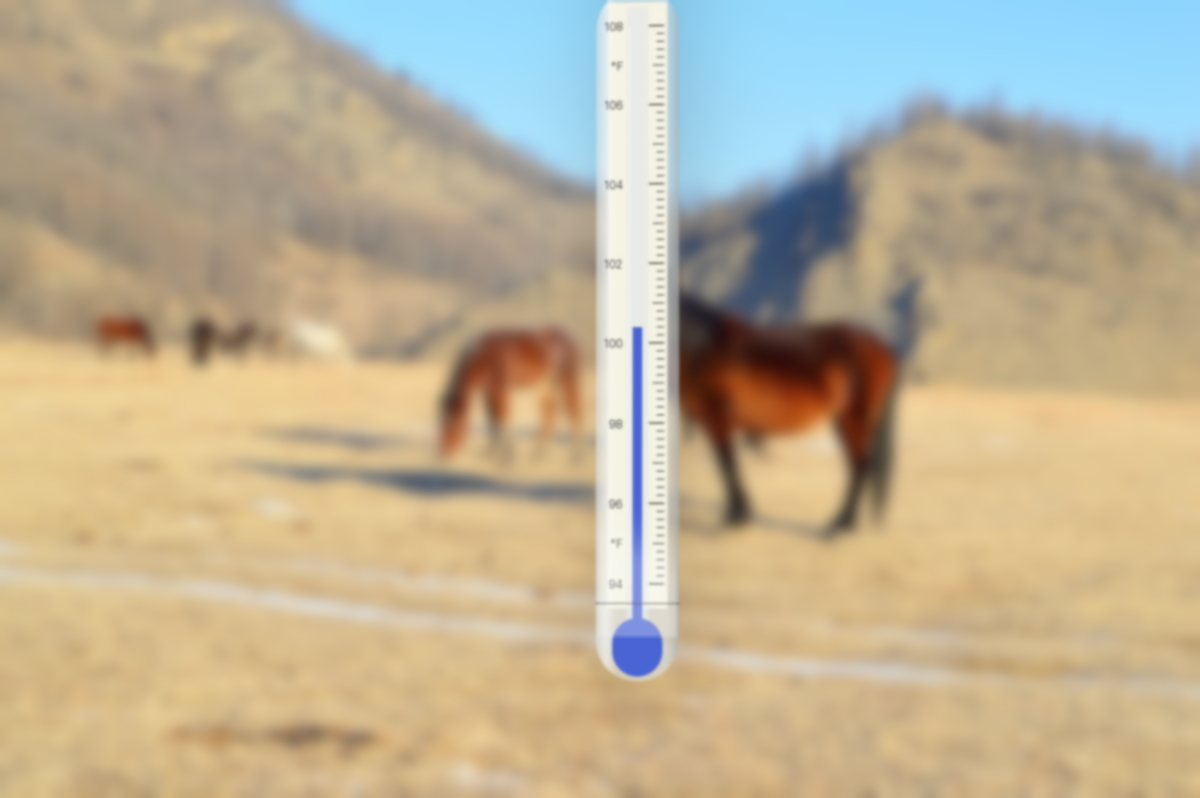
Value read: 100.4,°F
